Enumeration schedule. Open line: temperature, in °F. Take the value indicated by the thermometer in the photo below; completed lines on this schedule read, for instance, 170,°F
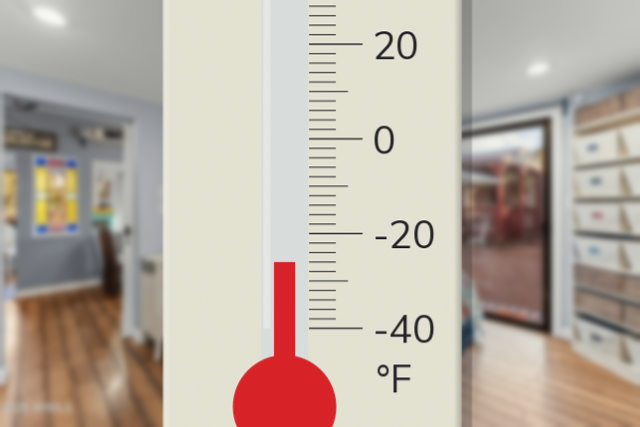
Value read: -26,°F
